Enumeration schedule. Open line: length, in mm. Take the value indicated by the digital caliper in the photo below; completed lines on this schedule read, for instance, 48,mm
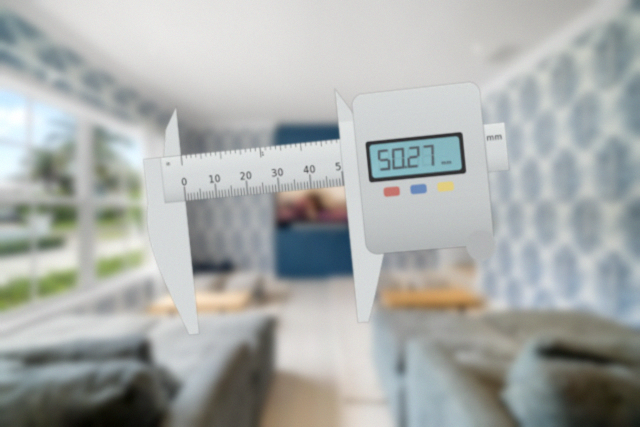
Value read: 50.27,mm
